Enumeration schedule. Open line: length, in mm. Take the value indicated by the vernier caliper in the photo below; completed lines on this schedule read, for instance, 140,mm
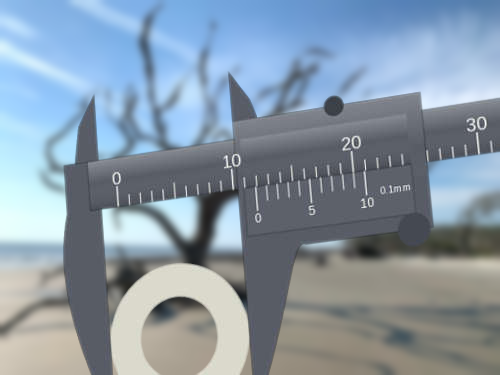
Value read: 11.9,mm
